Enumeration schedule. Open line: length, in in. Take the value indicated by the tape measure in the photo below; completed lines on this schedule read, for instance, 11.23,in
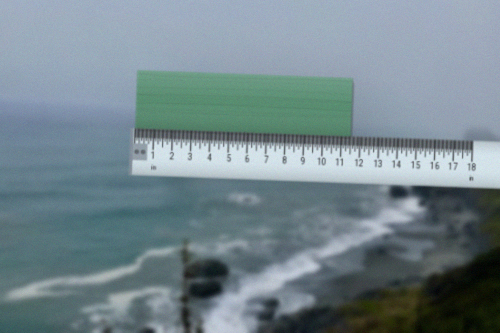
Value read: 11.5,in
